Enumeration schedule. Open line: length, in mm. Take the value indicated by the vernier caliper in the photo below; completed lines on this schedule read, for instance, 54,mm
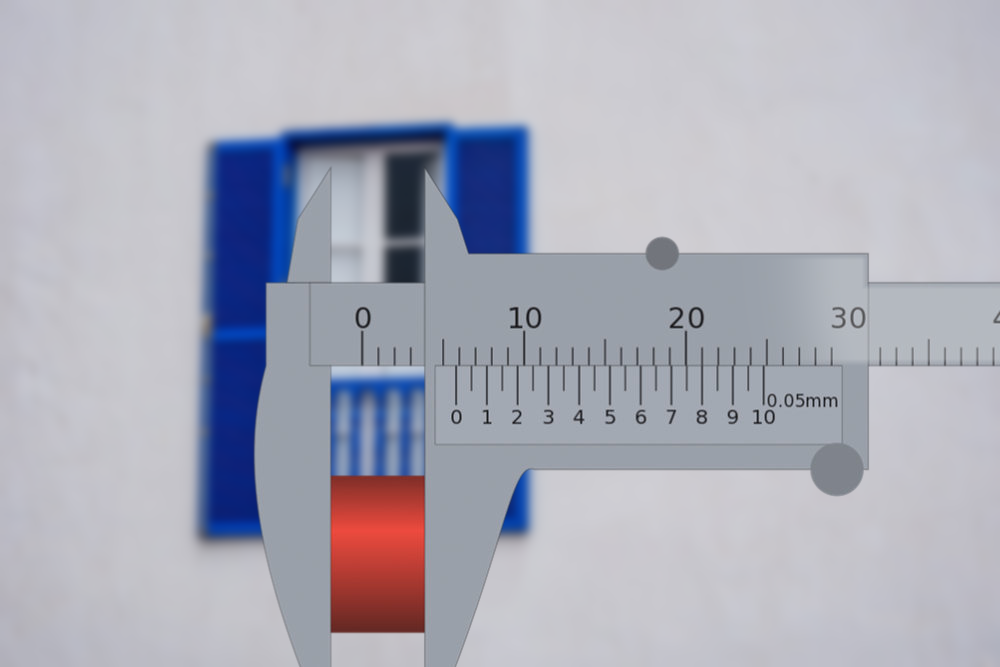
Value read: 5.8,mm
